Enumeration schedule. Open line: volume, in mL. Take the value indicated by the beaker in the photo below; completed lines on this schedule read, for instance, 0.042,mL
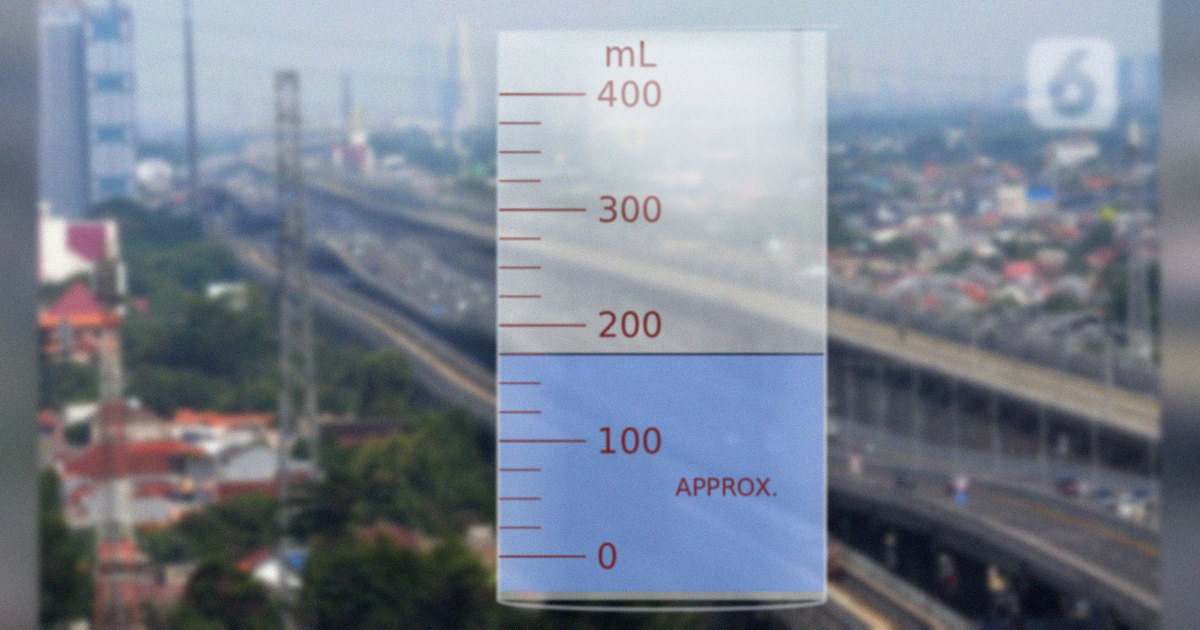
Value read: 175,mL
